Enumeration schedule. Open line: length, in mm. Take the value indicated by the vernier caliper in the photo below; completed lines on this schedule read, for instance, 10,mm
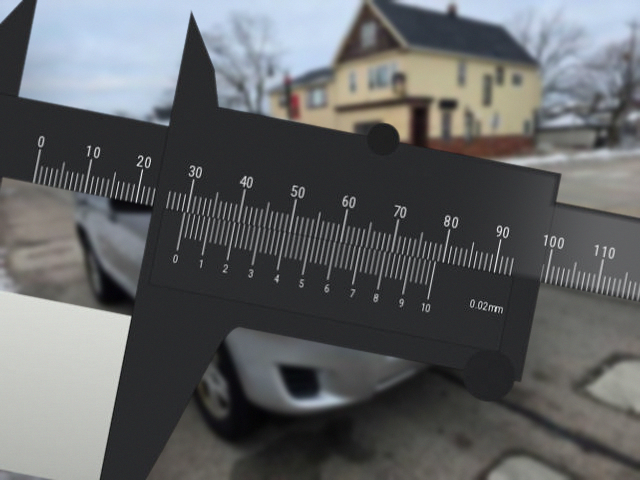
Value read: 29.5,mm
